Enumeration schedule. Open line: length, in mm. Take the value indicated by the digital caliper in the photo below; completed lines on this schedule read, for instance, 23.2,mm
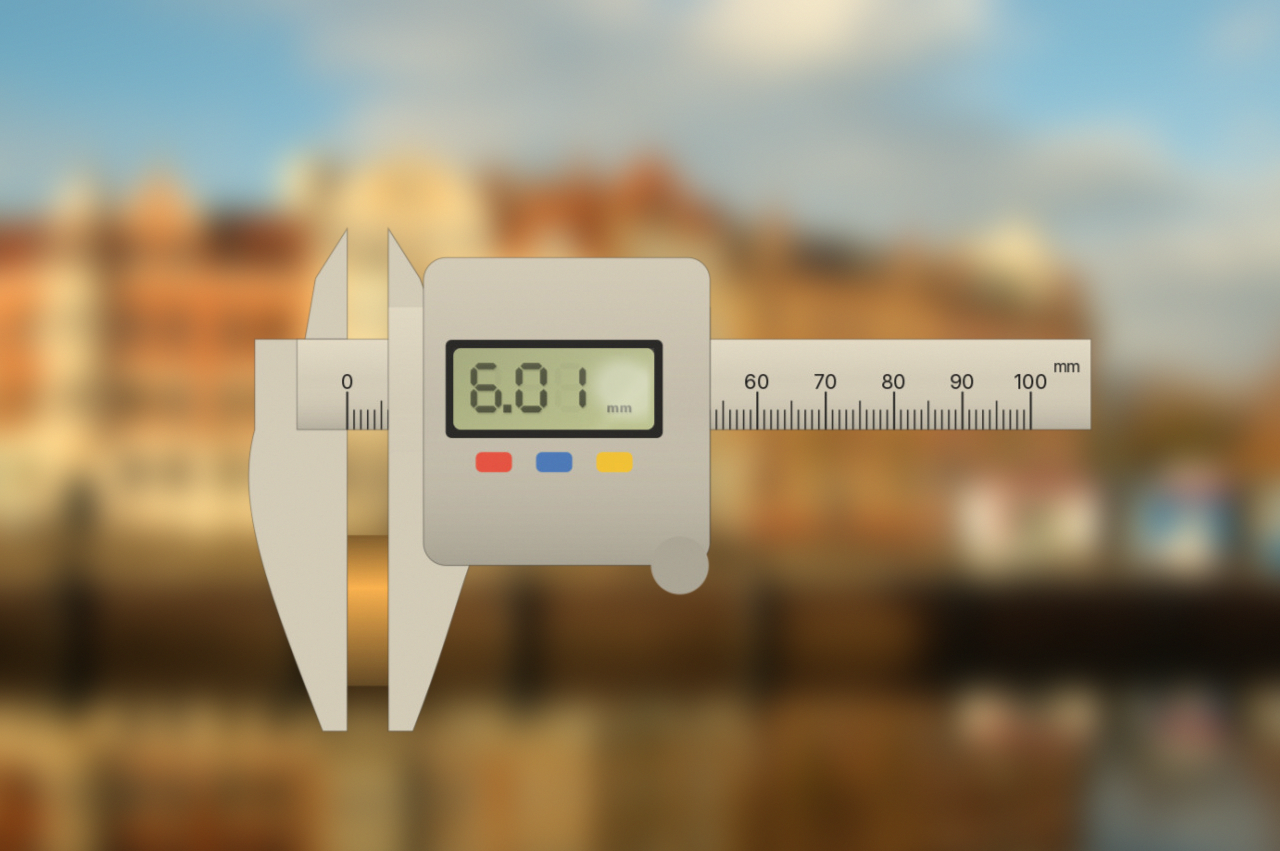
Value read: 6.01,mm
